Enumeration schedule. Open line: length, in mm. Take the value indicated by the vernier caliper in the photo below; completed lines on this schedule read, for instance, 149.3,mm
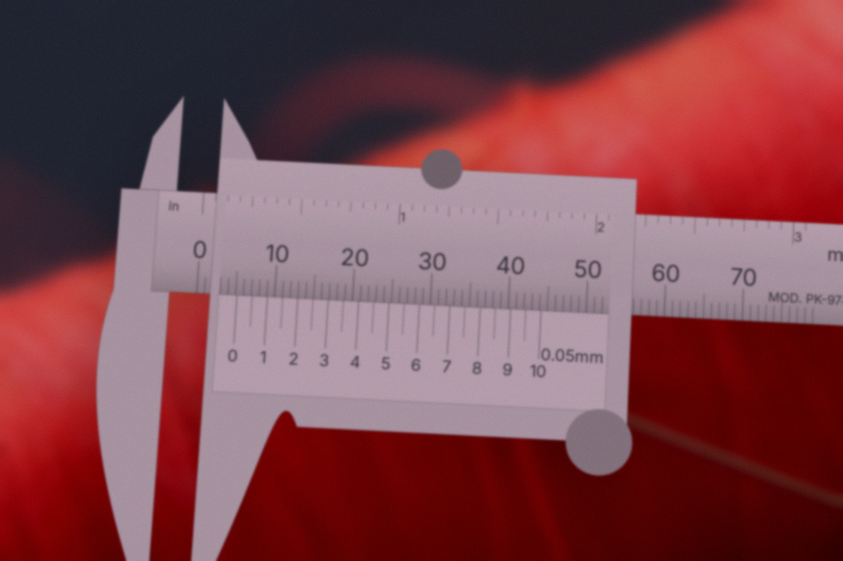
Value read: 5.2,mm
